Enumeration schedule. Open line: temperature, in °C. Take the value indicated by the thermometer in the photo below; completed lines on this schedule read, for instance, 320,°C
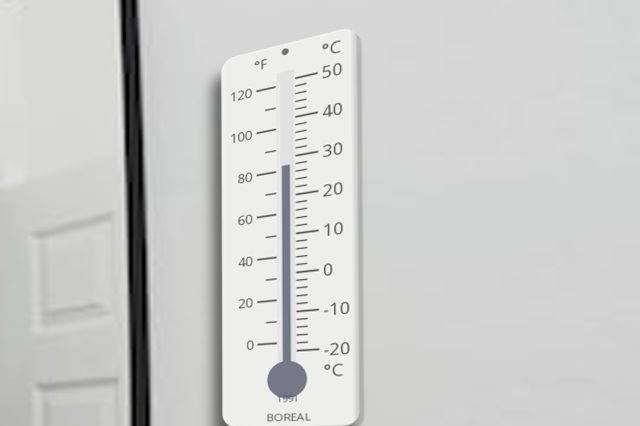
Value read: 28,°C
